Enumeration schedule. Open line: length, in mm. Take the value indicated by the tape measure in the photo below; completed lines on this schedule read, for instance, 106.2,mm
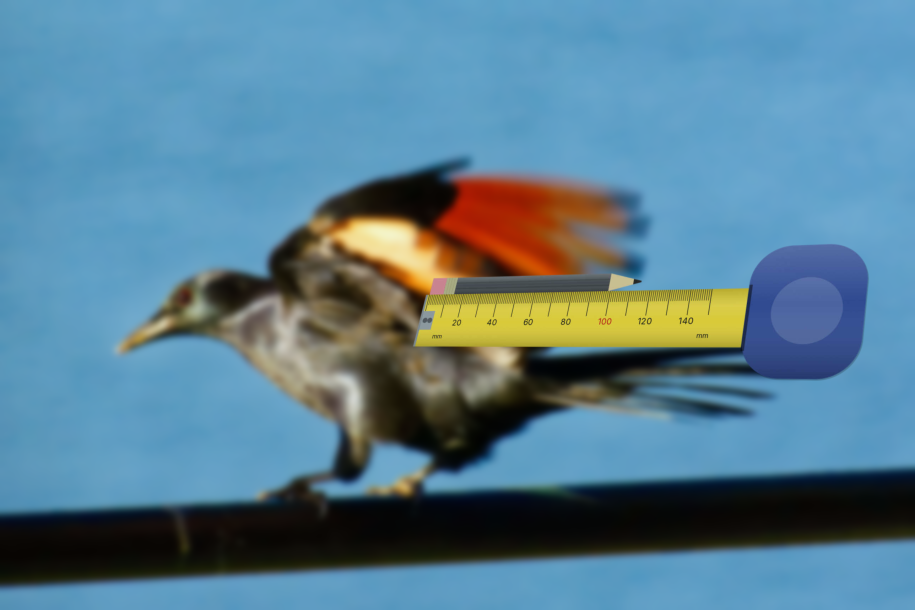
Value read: 115,mm
